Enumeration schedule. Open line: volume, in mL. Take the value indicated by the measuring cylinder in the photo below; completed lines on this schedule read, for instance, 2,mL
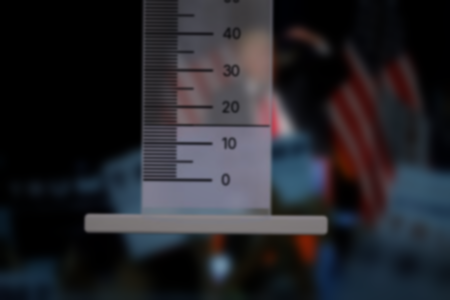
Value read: 15,mL
